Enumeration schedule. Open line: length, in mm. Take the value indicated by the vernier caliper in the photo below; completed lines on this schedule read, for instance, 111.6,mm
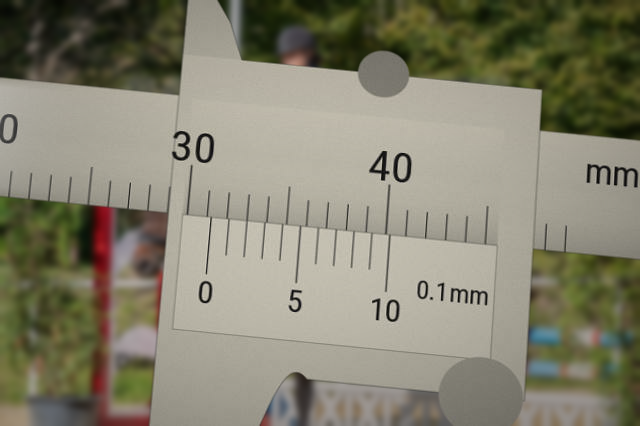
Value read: 31.2,mm
